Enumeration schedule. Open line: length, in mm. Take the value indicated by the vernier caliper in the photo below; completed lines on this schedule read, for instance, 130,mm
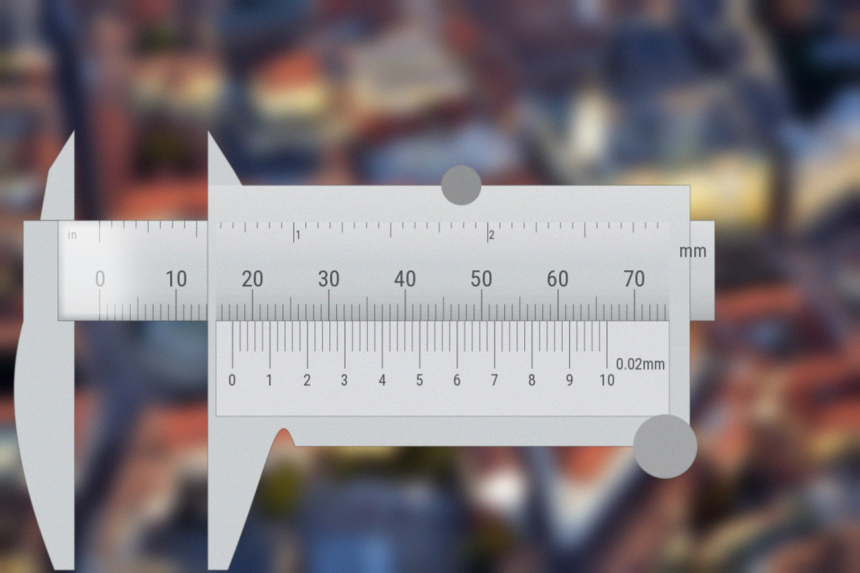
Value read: 17.4,mm
